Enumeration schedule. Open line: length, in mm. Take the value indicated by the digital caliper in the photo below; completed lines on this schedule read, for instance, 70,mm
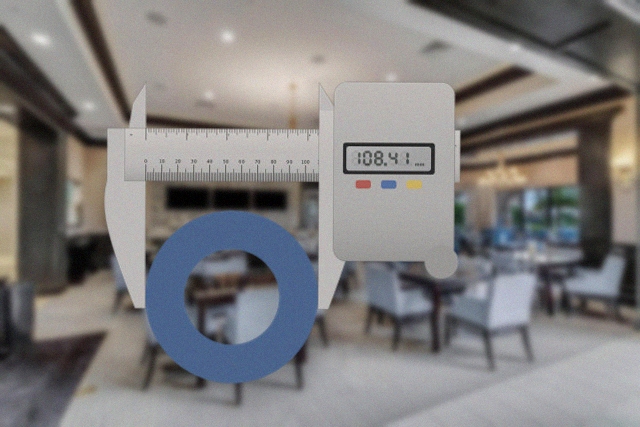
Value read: 108.41,mm
